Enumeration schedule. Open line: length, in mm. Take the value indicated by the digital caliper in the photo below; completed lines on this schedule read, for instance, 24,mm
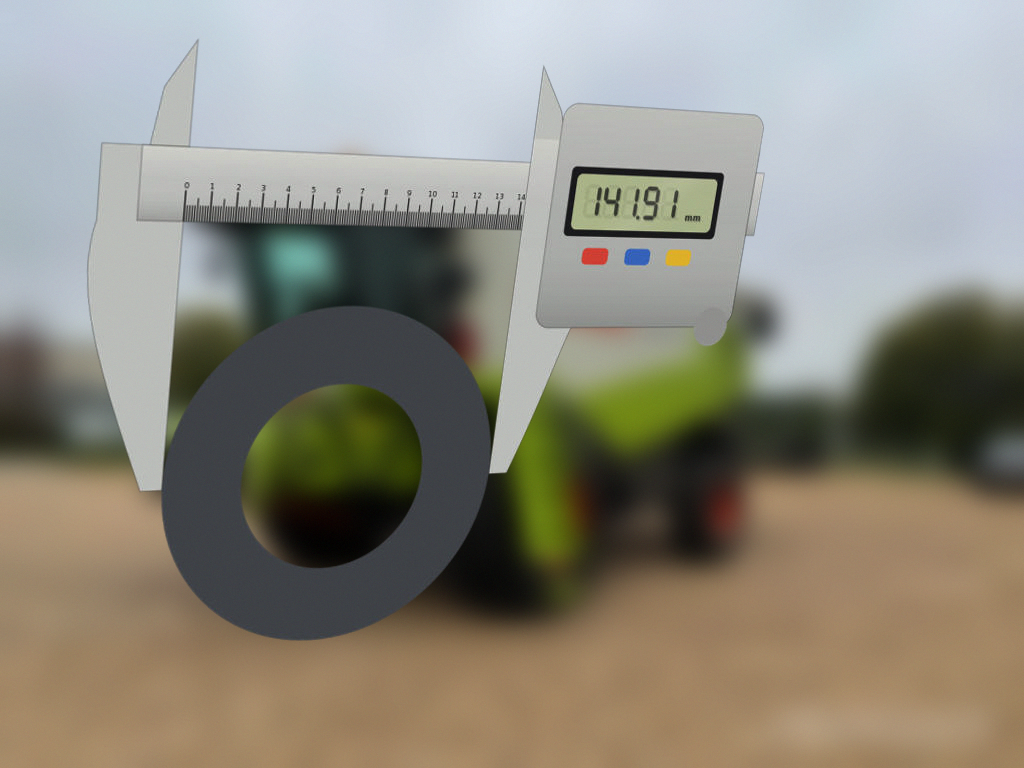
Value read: 141.91,mm
